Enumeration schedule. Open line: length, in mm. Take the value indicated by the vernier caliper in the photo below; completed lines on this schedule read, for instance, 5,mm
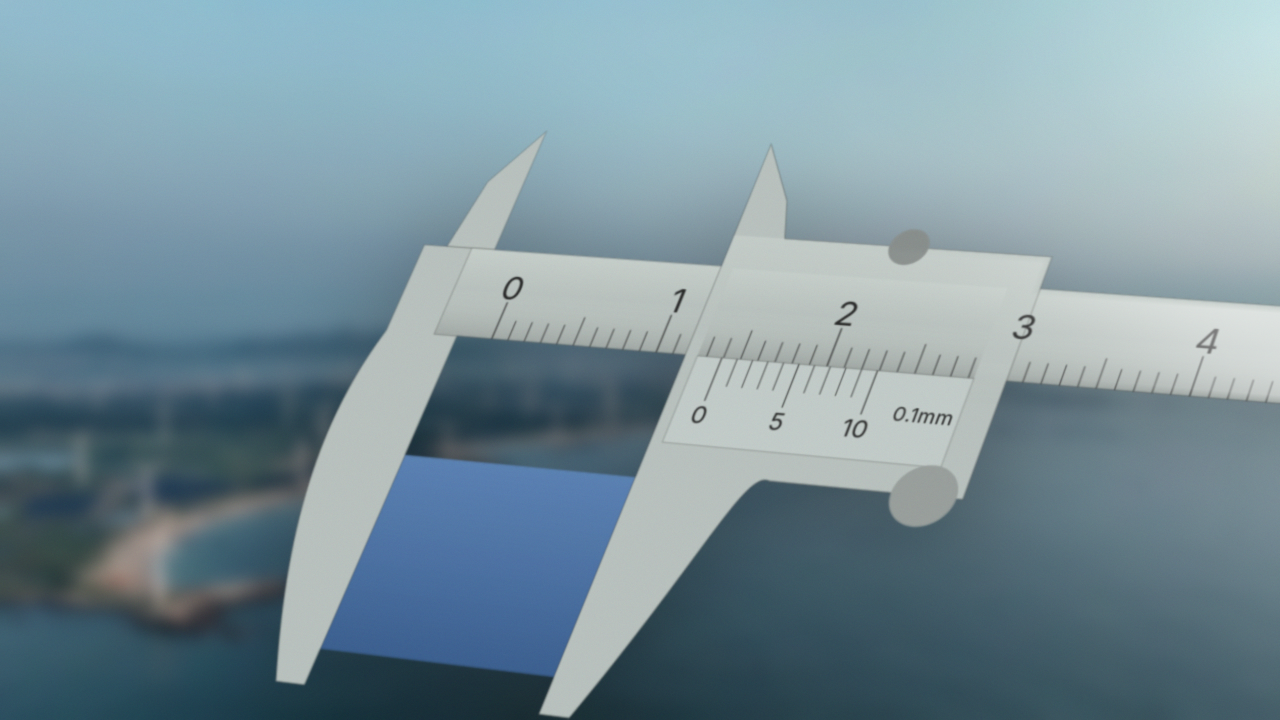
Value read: 13.9,mm
